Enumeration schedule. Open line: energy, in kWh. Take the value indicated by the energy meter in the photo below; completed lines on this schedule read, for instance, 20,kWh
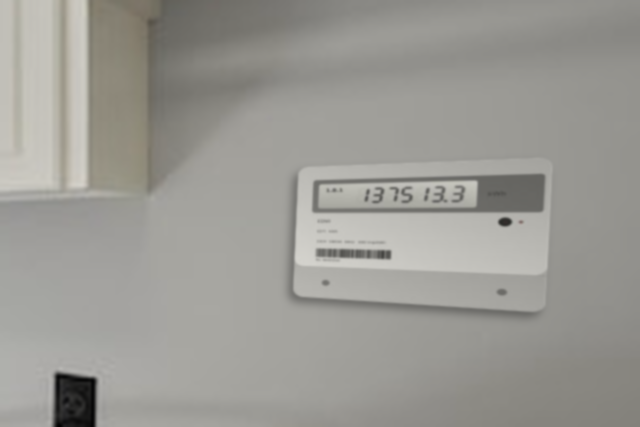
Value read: 137513.3,kWh
